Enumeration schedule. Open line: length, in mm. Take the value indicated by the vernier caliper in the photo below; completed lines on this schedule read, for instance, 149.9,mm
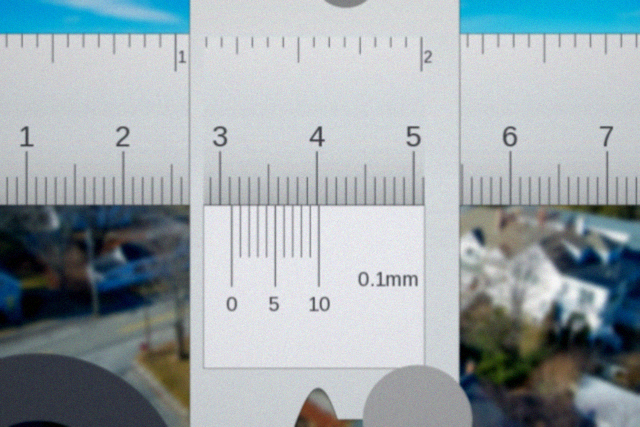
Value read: 31.2,mm
